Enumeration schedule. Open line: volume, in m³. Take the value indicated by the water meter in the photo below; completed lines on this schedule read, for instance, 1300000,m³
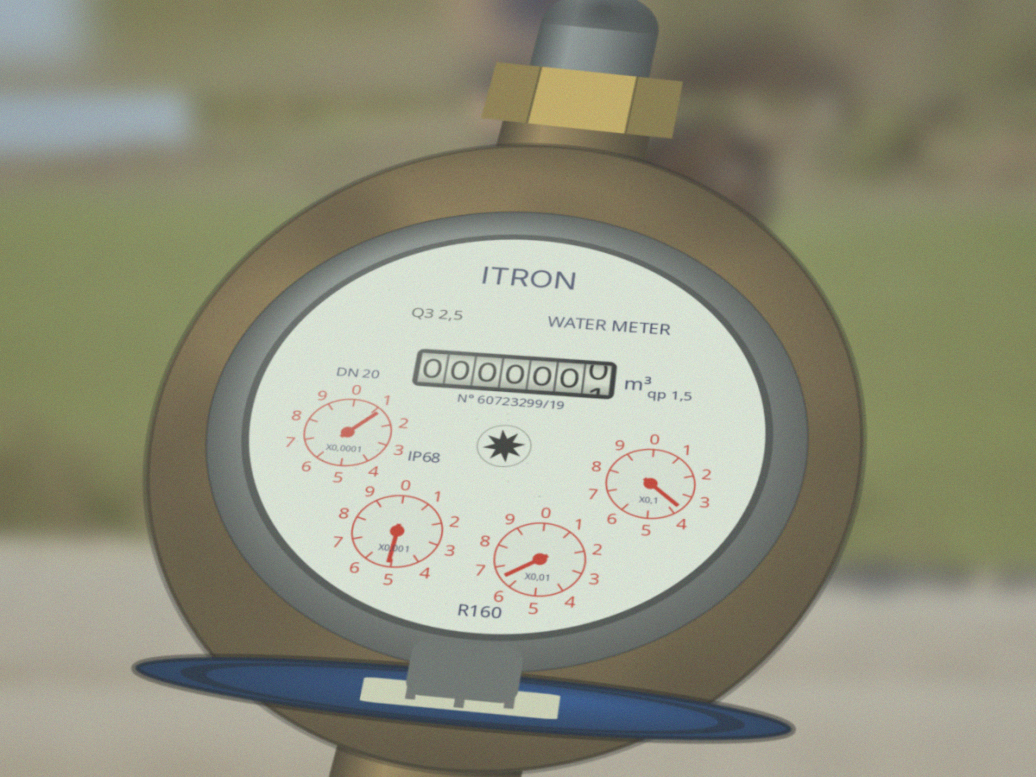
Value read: 0.3651,m³
